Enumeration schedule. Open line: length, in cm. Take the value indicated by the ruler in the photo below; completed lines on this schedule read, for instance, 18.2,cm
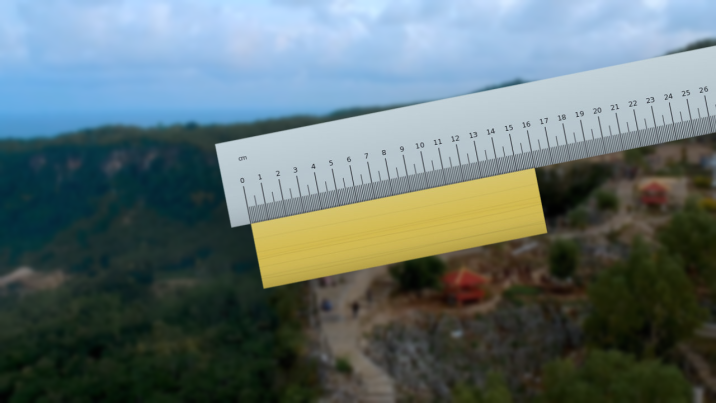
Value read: 16,cm
